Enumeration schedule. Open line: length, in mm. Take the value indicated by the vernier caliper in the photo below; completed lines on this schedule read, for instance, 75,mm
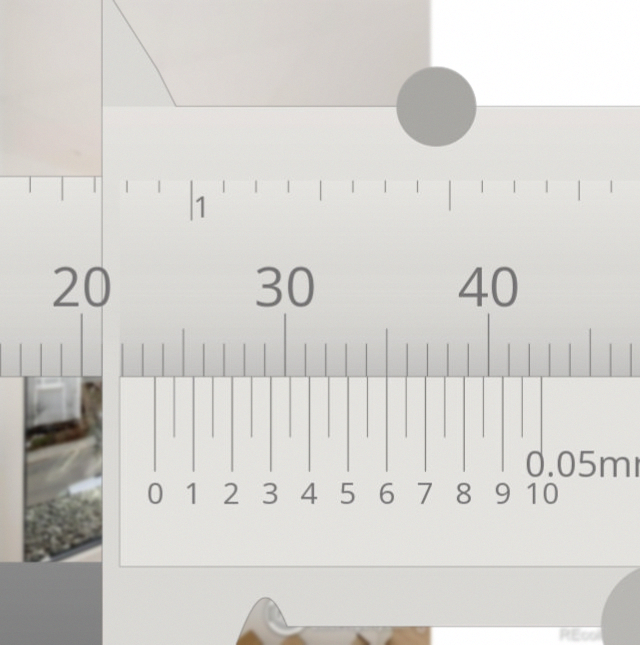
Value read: 23.6,mm
